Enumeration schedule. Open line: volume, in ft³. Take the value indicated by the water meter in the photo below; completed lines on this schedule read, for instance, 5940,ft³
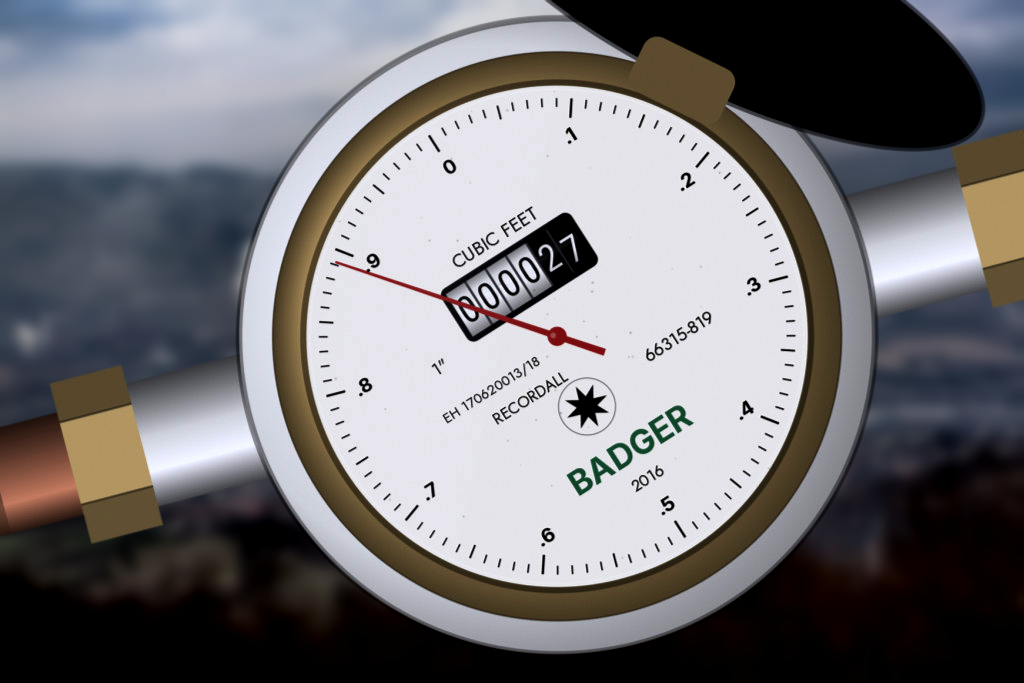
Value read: 26.89,ft³
